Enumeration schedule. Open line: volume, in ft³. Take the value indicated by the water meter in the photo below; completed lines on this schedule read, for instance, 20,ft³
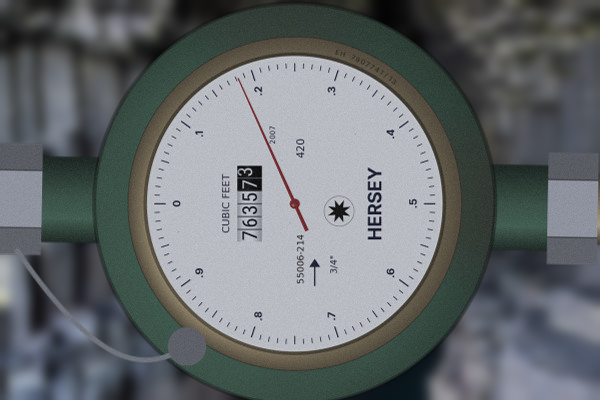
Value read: 763573.18,ft³
